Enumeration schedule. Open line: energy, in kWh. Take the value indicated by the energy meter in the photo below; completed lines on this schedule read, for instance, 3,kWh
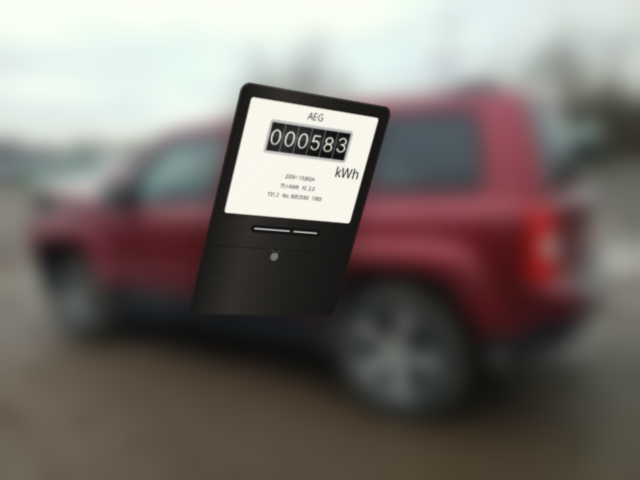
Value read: 583,kWh
